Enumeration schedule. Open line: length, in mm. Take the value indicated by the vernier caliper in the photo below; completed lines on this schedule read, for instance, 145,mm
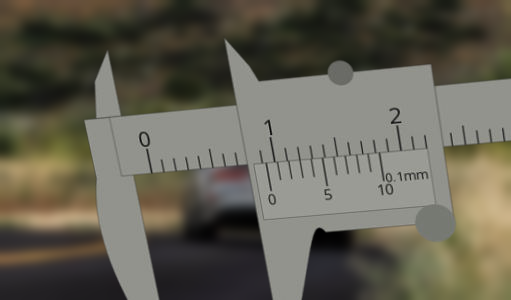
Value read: 9.3,mm
